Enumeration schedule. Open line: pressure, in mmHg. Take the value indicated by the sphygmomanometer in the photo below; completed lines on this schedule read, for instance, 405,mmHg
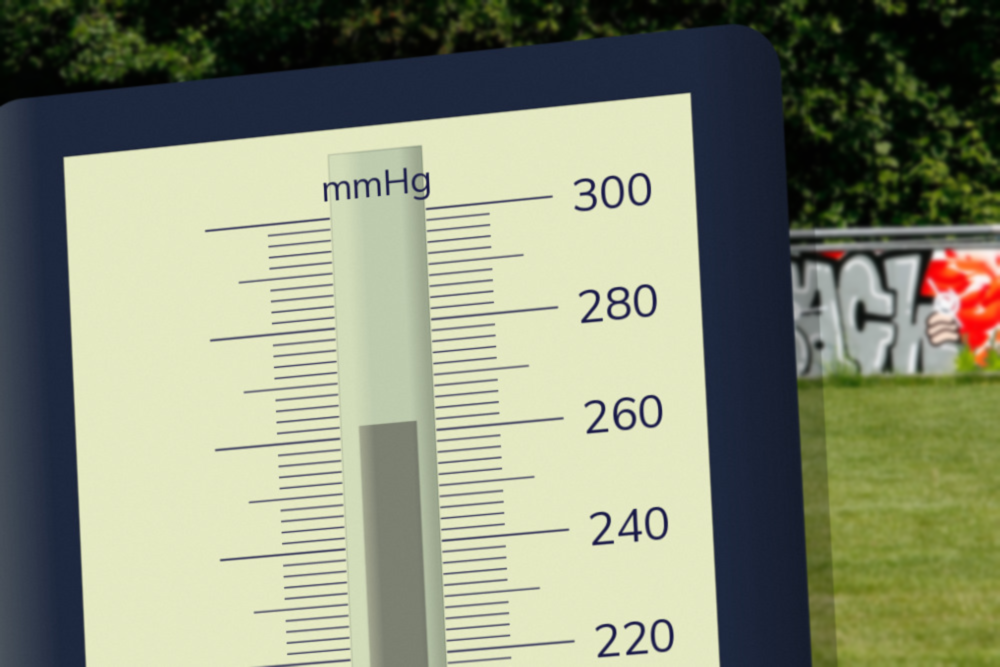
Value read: 262,mmHg
